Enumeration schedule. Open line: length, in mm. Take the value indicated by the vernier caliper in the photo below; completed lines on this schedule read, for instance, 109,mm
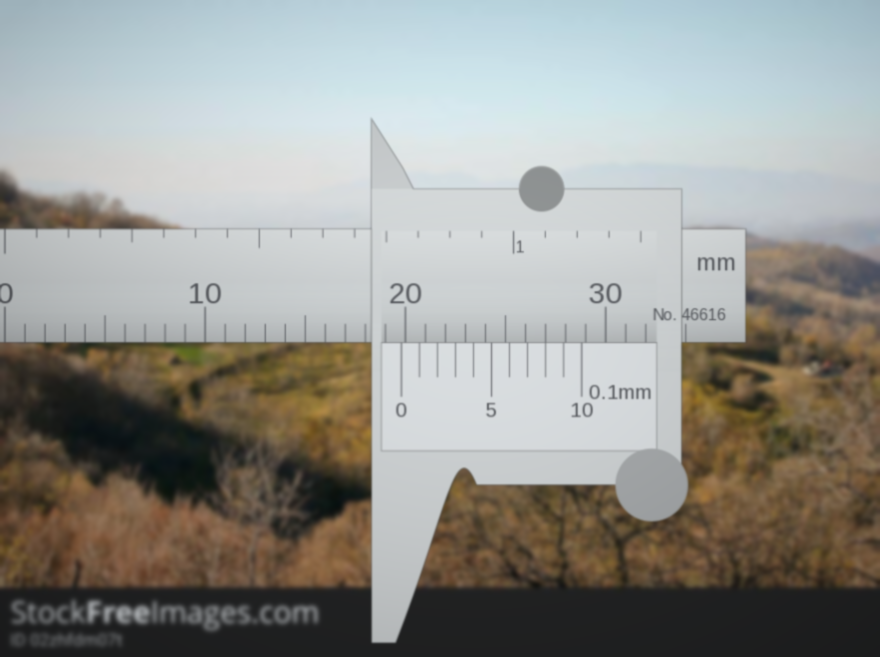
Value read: 19.8,mm
